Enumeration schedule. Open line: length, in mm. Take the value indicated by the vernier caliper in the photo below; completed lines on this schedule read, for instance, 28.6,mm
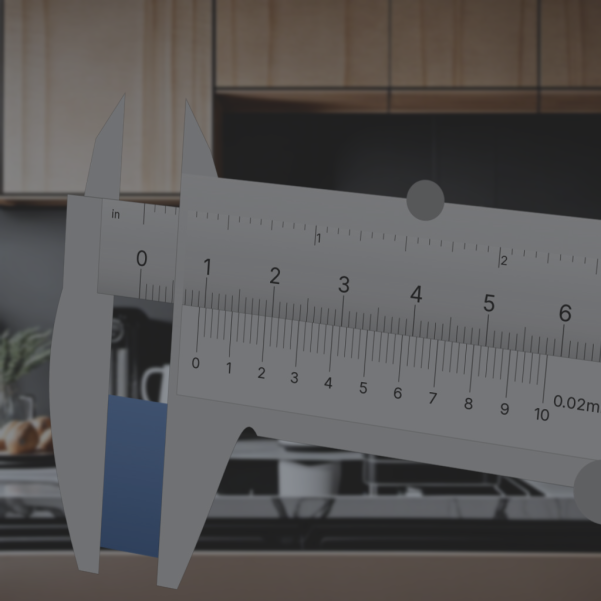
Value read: 9.2,mm
